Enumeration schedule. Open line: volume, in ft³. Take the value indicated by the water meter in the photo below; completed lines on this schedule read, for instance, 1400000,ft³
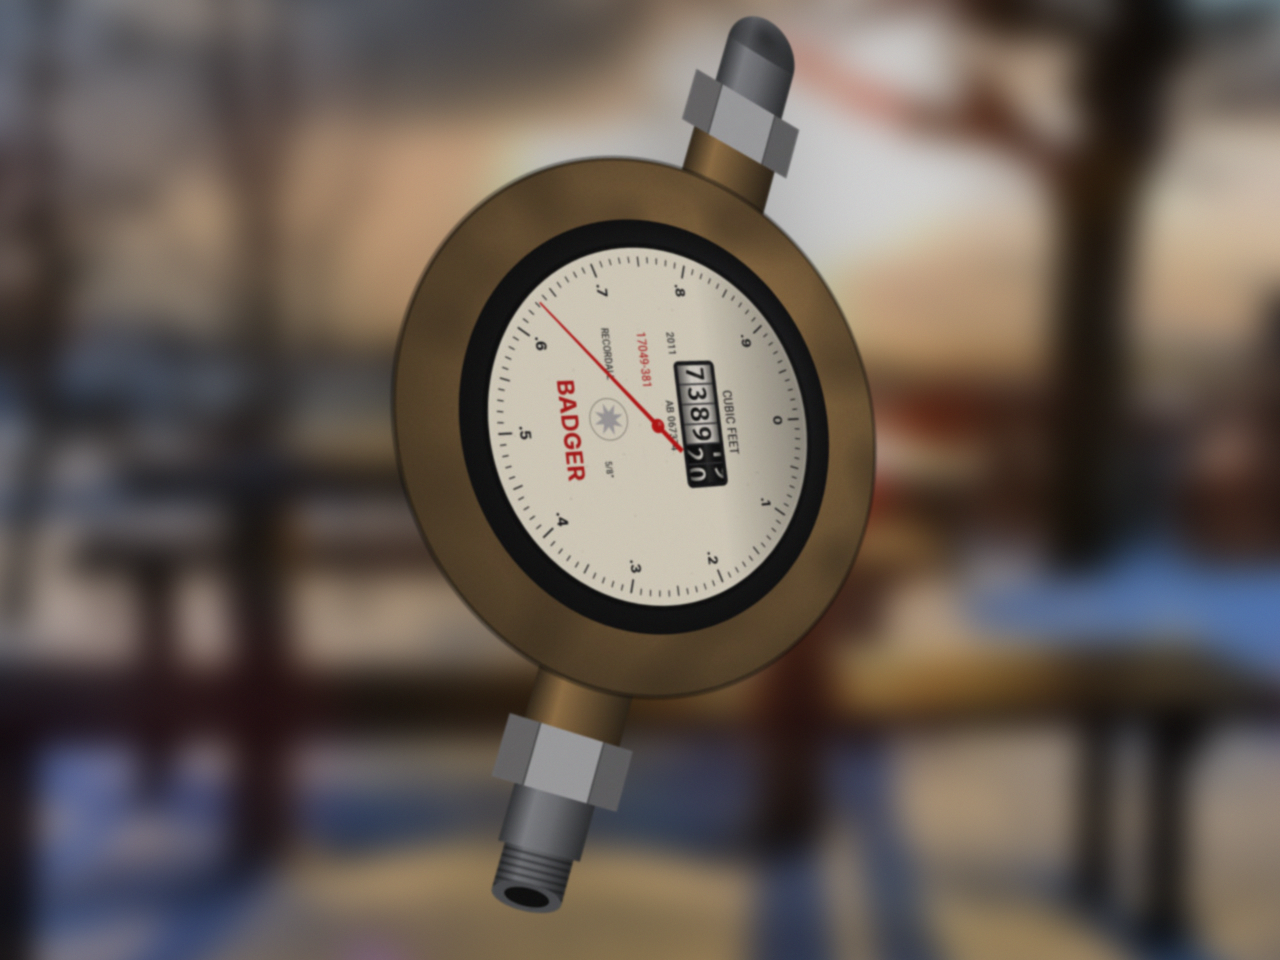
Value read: 738919.63,ft³
